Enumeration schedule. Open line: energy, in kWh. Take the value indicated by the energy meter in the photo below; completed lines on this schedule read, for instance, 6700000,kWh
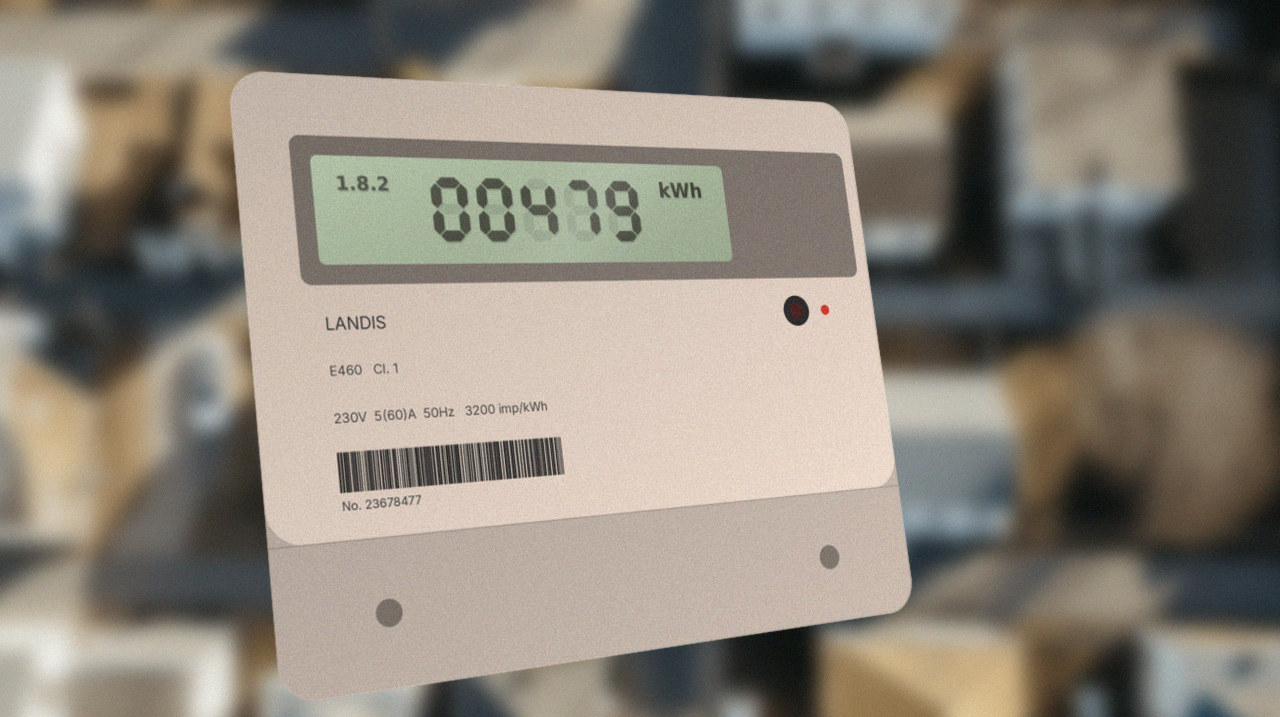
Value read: 479,kWh
